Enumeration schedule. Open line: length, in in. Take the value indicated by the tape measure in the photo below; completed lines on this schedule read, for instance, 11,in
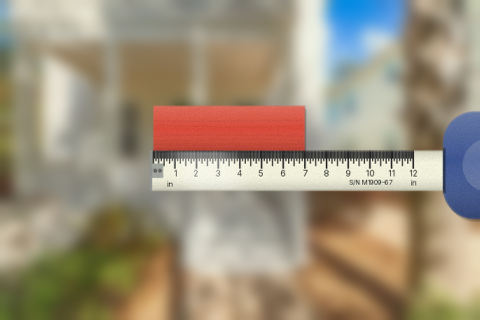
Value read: 7,in
